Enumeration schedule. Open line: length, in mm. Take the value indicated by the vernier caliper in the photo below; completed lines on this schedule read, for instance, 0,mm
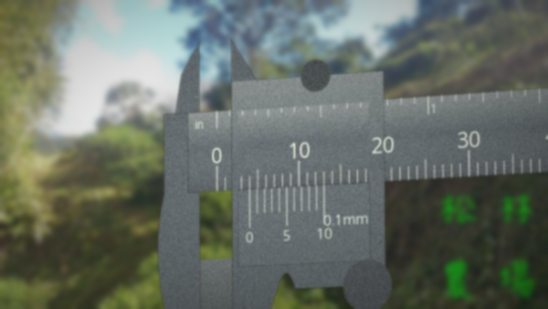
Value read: 4.0,mm
